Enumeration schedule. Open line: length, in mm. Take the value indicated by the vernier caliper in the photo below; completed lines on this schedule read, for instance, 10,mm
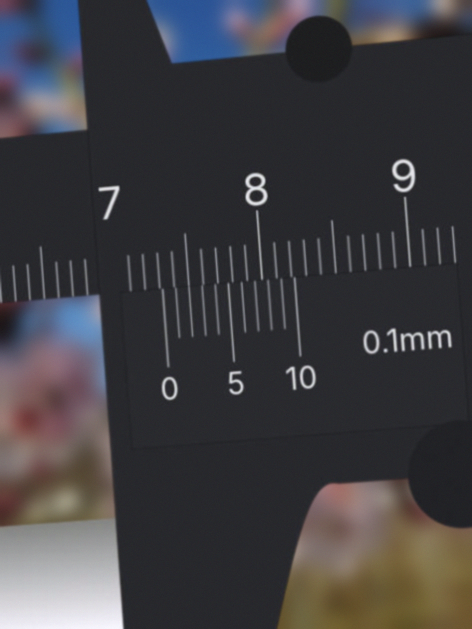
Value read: 73.2,mm
